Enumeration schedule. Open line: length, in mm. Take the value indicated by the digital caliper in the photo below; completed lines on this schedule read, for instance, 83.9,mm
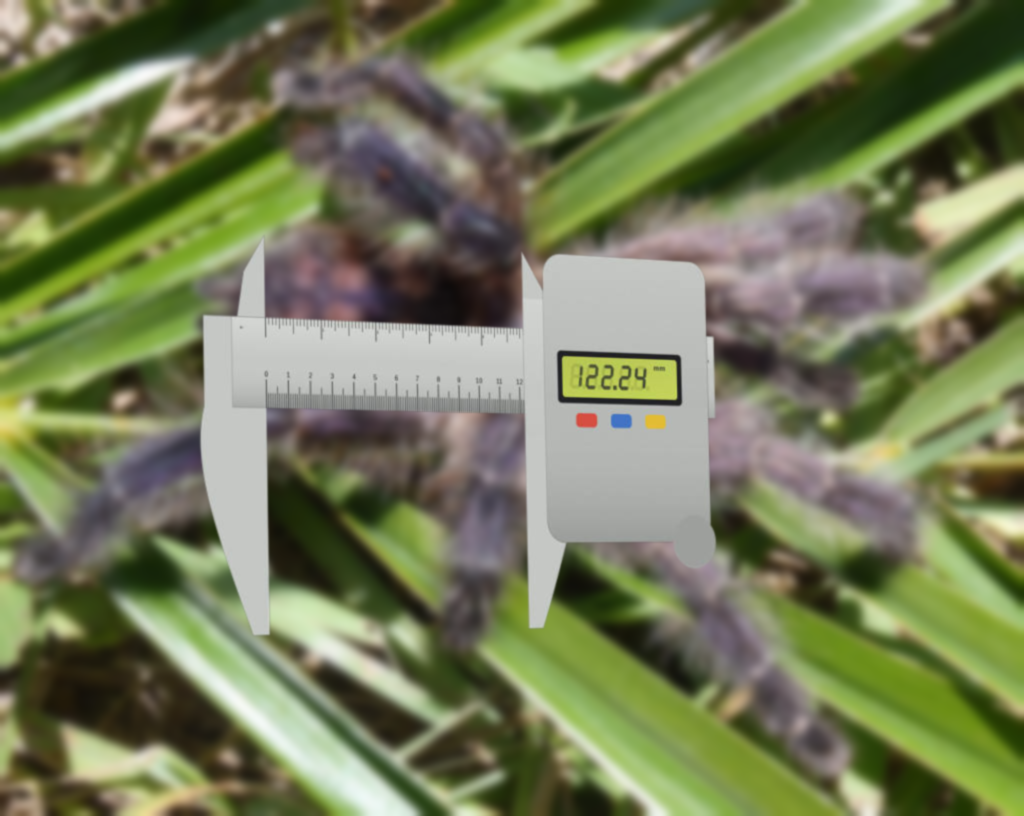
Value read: 122.24,mm
